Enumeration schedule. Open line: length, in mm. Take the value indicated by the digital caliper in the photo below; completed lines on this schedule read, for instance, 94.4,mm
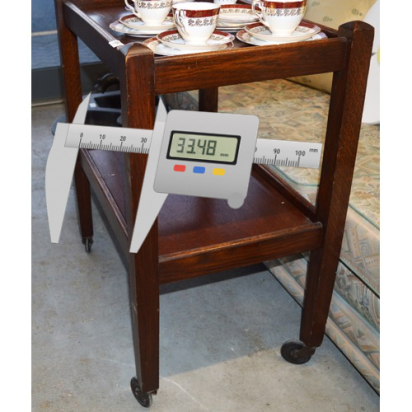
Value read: 33.48,mm
